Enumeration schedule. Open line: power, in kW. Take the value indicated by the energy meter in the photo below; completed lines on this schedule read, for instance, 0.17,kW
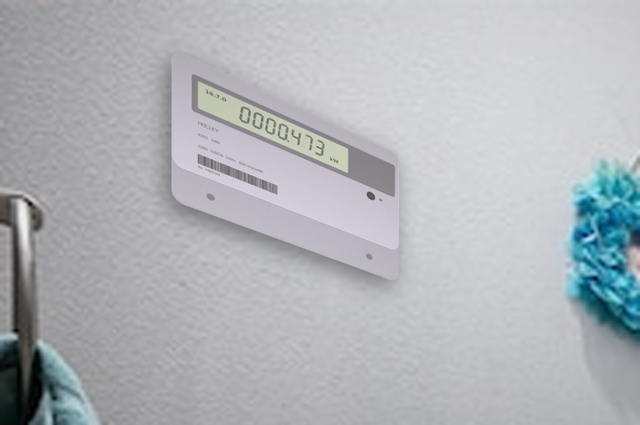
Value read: 0.473,kW
